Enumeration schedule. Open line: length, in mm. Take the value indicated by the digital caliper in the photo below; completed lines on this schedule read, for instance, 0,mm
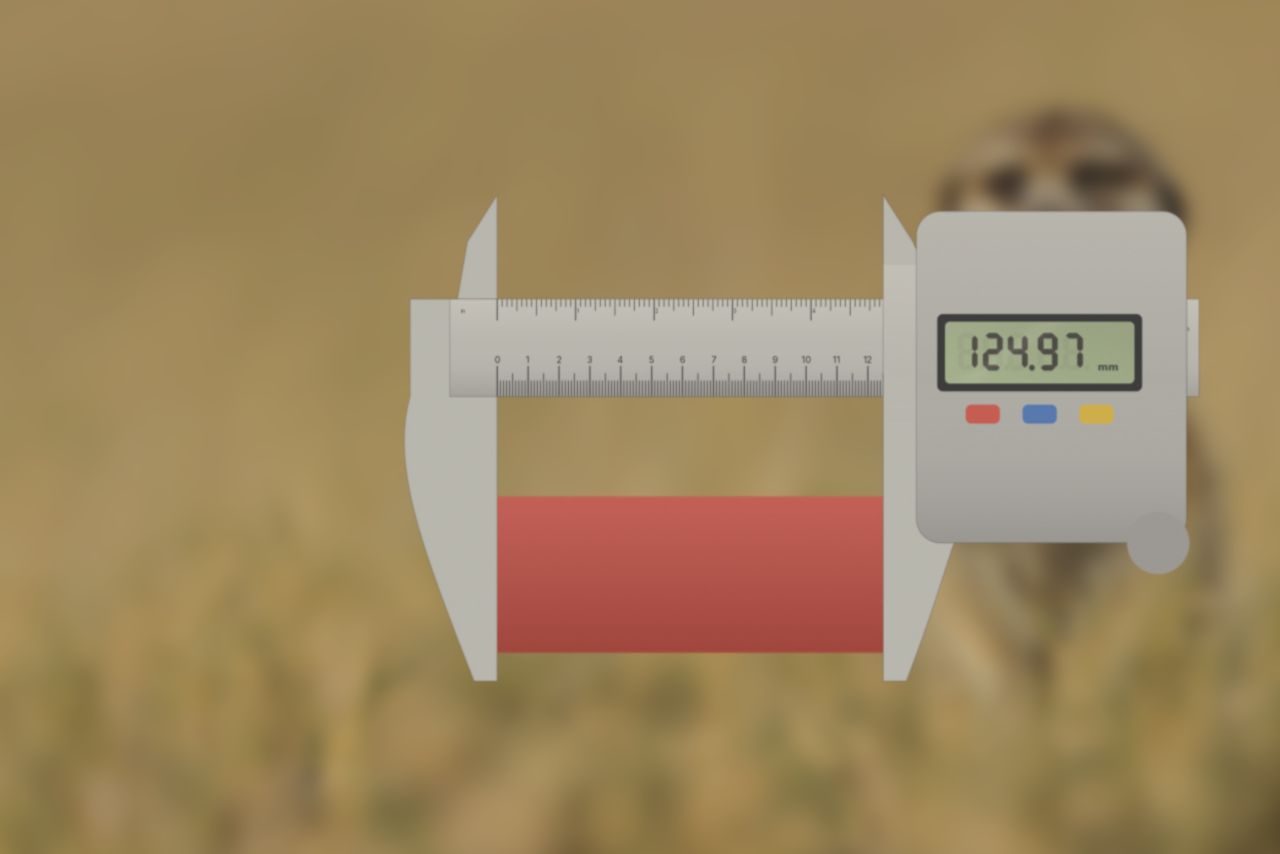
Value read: 124.97,mm
